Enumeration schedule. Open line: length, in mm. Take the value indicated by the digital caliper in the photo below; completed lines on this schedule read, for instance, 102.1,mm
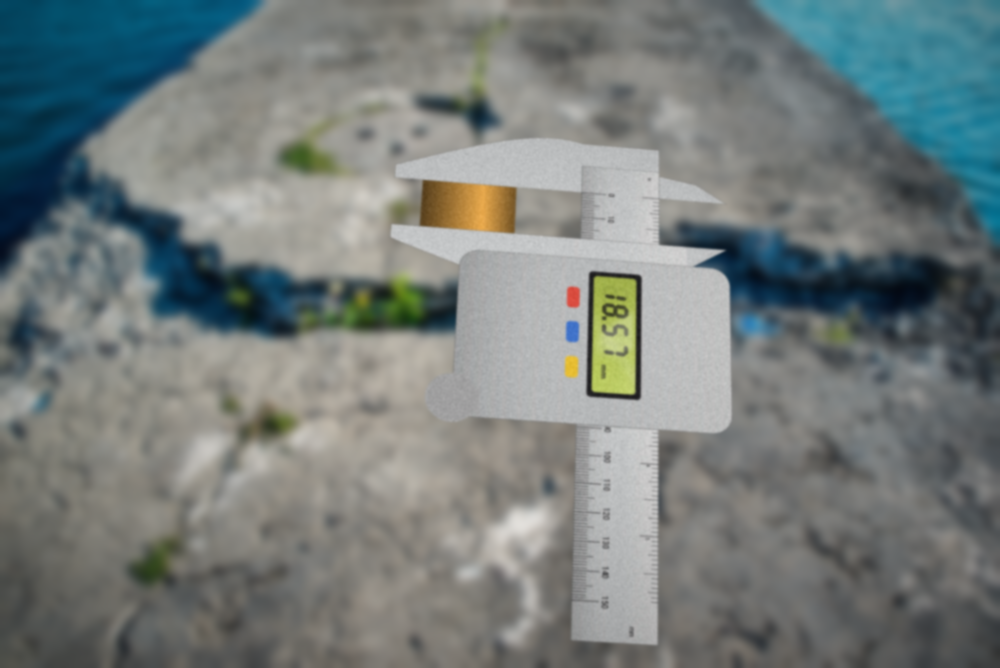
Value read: 18.57,mm
